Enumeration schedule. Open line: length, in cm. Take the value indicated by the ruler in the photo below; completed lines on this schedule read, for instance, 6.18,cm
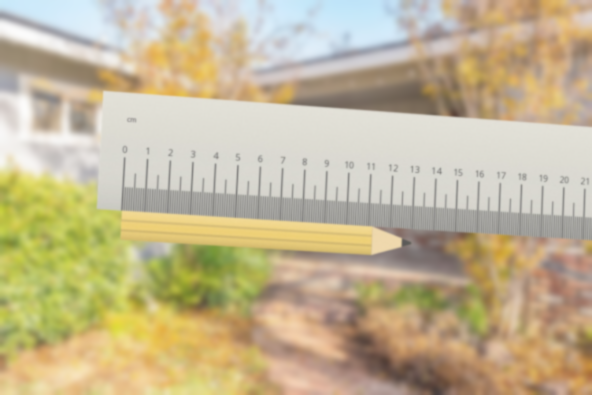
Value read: 13,cm
